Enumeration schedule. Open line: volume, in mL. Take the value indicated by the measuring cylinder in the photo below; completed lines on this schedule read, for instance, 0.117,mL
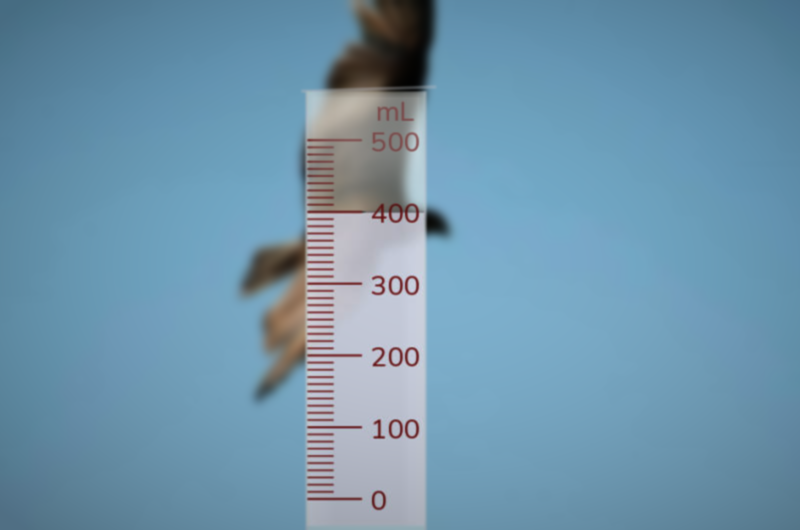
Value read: 400,mL
